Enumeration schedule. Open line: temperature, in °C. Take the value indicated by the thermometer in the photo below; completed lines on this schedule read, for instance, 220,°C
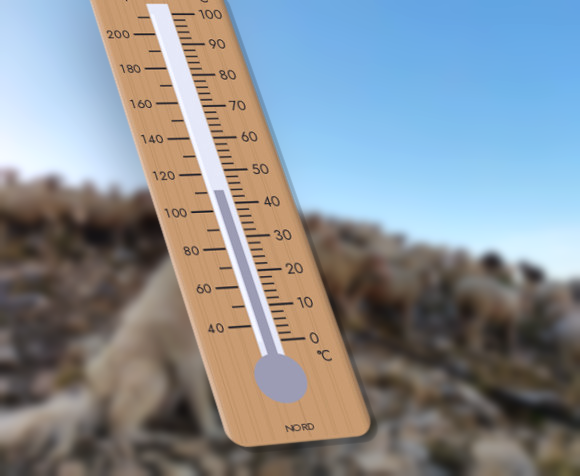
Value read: 44,°C
